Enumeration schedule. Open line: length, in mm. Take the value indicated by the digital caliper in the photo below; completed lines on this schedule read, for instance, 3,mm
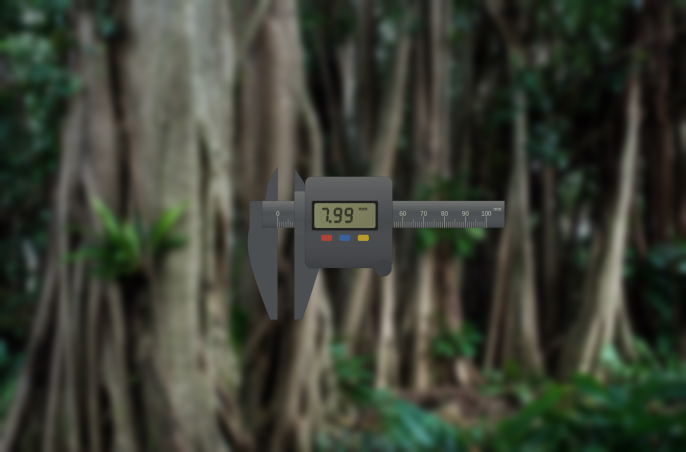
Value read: 7.99,mm
